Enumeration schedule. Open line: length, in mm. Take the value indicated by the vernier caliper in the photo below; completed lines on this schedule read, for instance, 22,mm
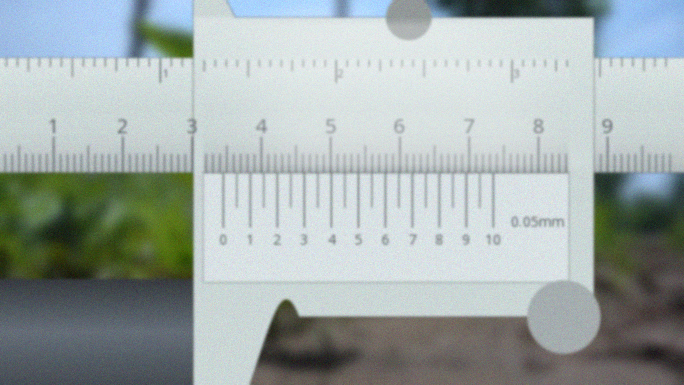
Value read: 34.5,mm
